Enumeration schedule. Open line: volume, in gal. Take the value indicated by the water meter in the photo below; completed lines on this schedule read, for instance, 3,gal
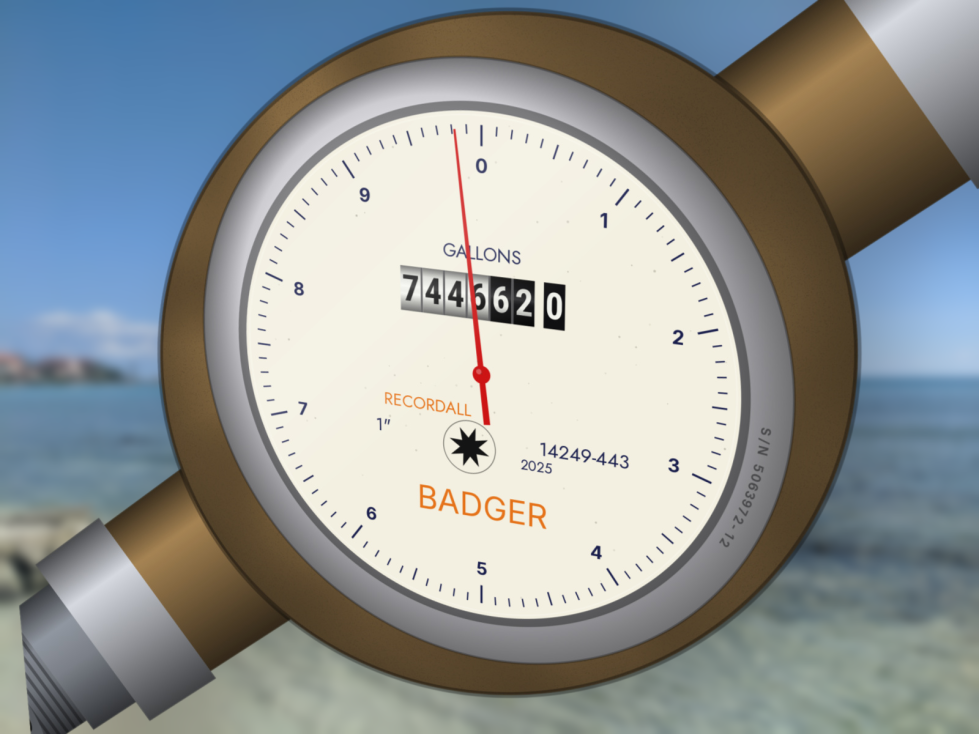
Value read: 7446619.8,gal
